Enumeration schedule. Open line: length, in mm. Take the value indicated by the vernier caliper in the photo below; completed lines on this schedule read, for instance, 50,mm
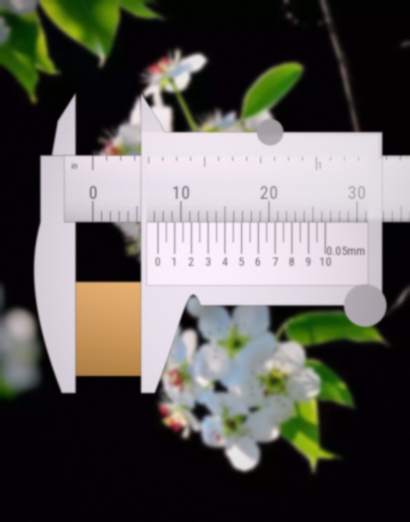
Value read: 7.4,mm
